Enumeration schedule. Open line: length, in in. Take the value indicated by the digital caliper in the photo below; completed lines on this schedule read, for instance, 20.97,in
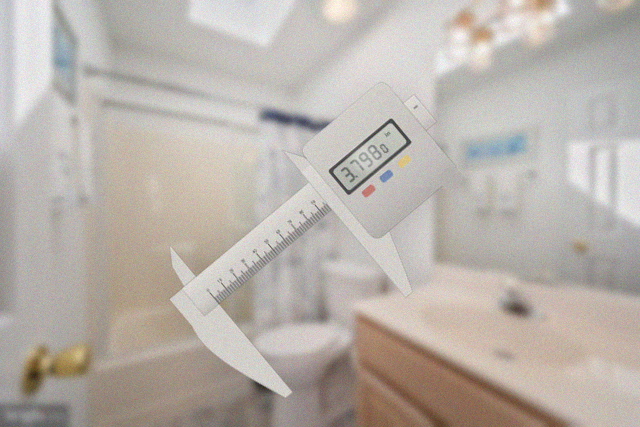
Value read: 3.7980,in
